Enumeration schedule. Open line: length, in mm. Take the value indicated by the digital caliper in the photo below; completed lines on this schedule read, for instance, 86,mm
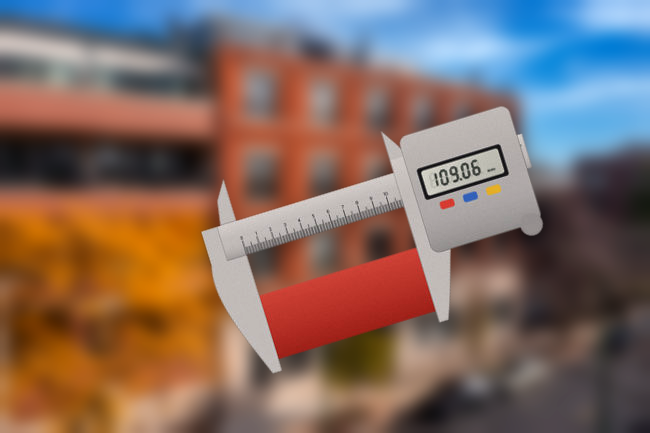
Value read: 109.06,mm
